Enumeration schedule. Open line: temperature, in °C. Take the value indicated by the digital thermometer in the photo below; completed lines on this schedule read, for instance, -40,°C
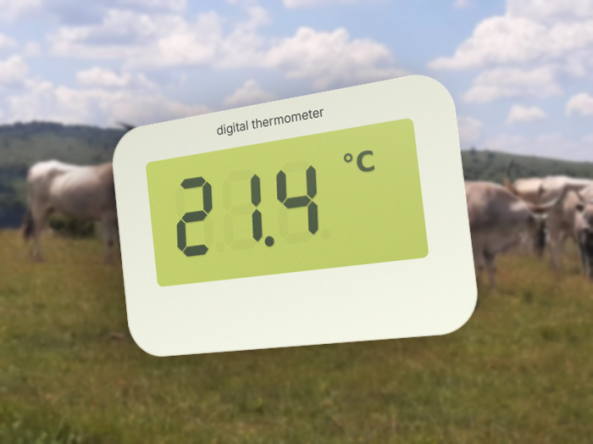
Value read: 21.4,°C
